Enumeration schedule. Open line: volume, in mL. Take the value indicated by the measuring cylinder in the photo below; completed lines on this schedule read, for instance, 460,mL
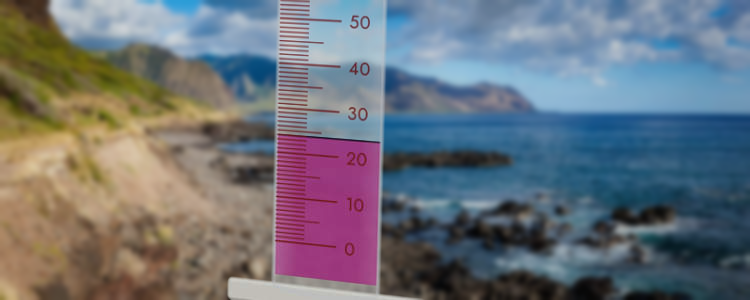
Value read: 24,mL
